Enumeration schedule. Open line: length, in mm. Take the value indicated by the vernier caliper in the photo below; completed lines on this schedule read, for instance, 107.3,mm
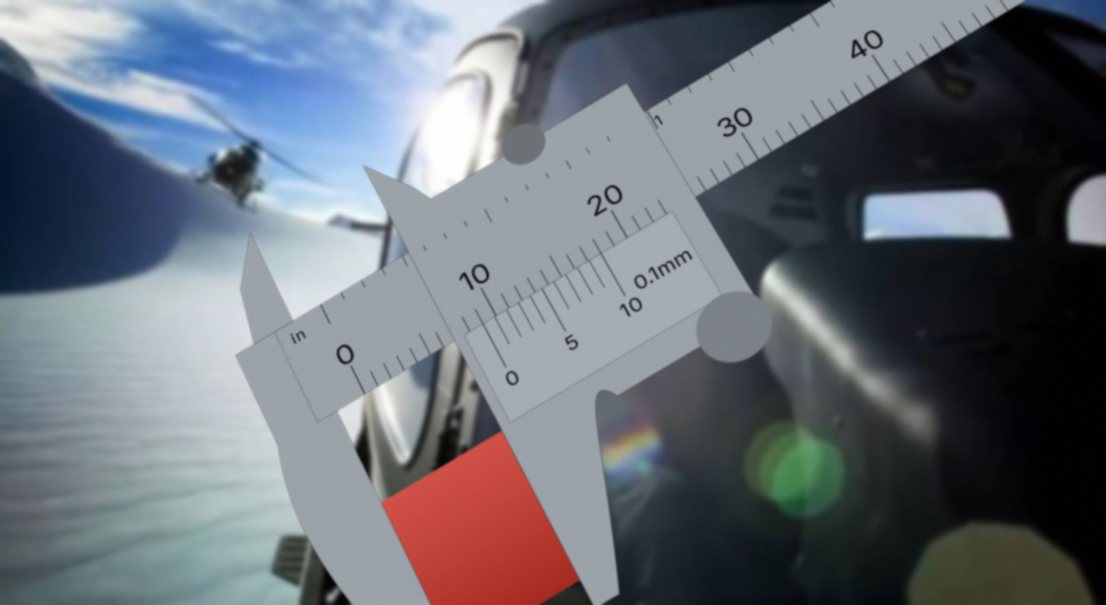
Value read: 9.0,mm
